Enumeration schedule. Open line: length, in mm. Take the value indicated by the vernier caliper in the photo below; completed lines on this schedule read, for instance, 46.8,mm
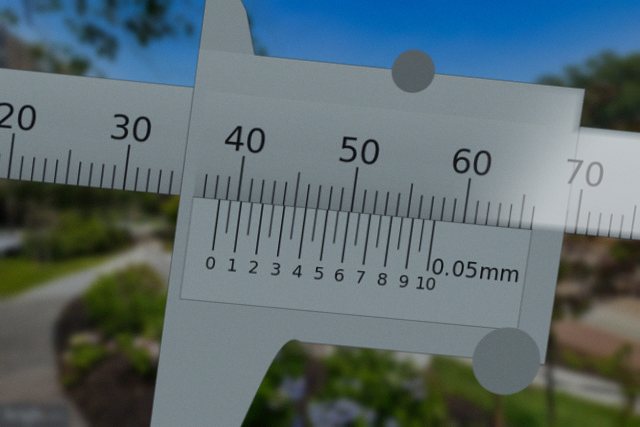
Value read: 38.4,mm
